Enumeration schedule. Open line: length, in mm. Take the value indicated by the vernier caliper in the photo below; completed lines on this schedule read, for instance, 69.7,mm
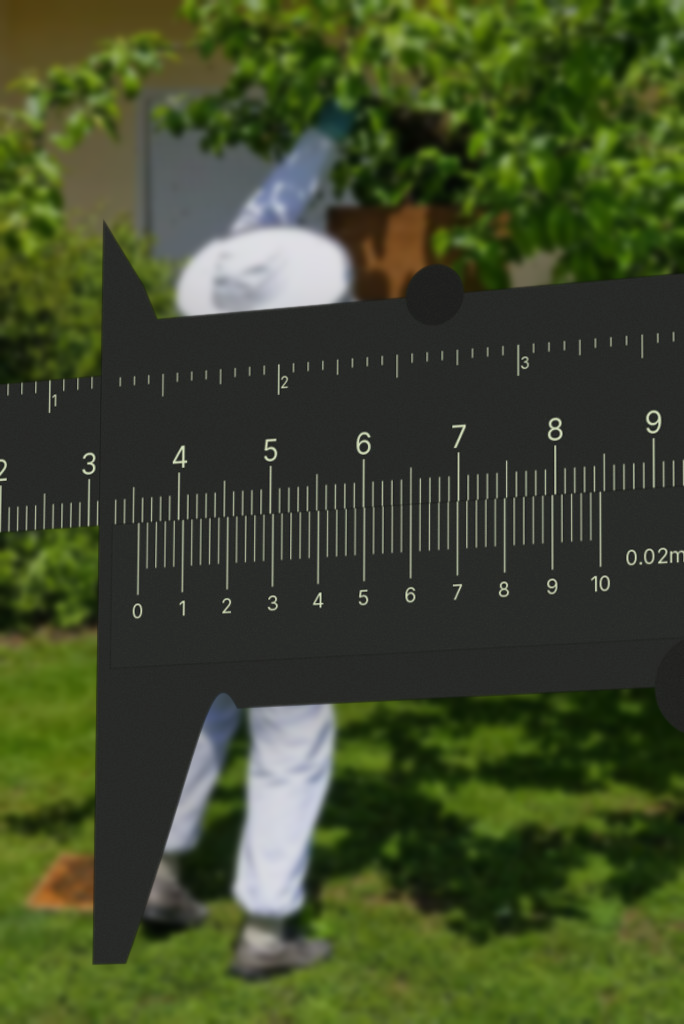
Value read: 35.6,mm
